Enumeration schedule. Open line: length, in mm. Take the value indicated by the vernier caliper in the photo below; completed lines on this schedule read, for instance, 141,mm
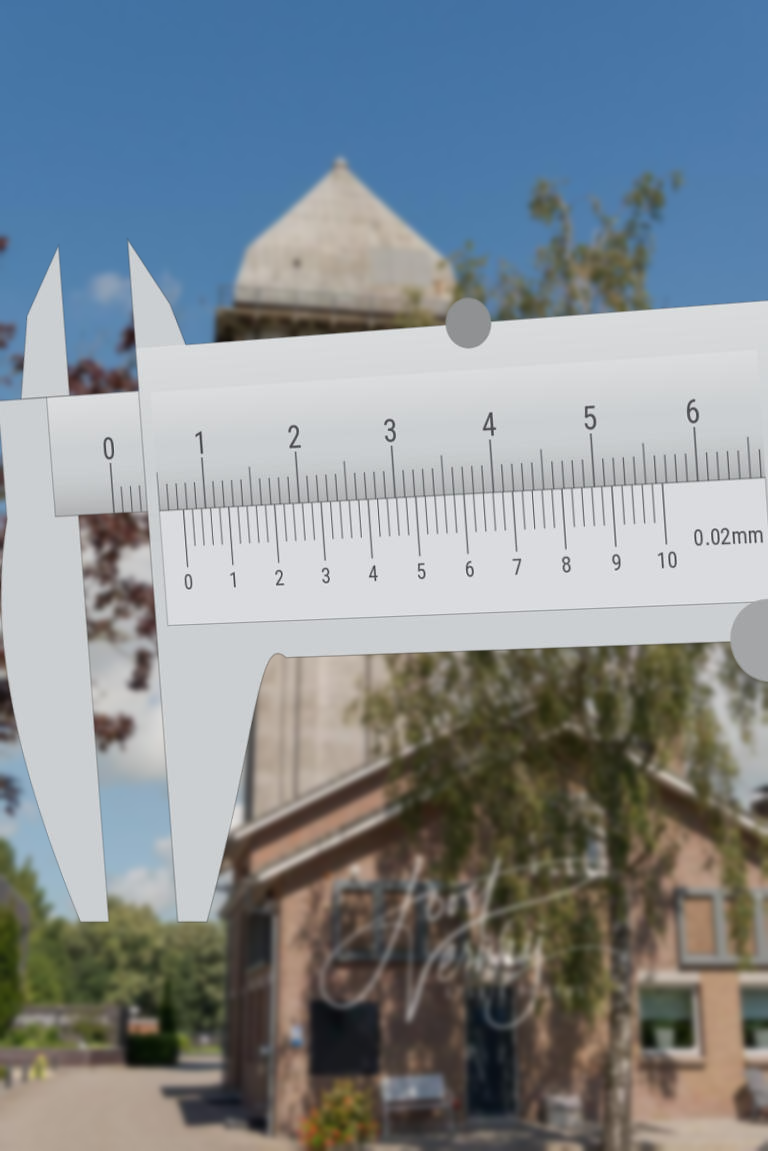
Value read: 7.6,mm
